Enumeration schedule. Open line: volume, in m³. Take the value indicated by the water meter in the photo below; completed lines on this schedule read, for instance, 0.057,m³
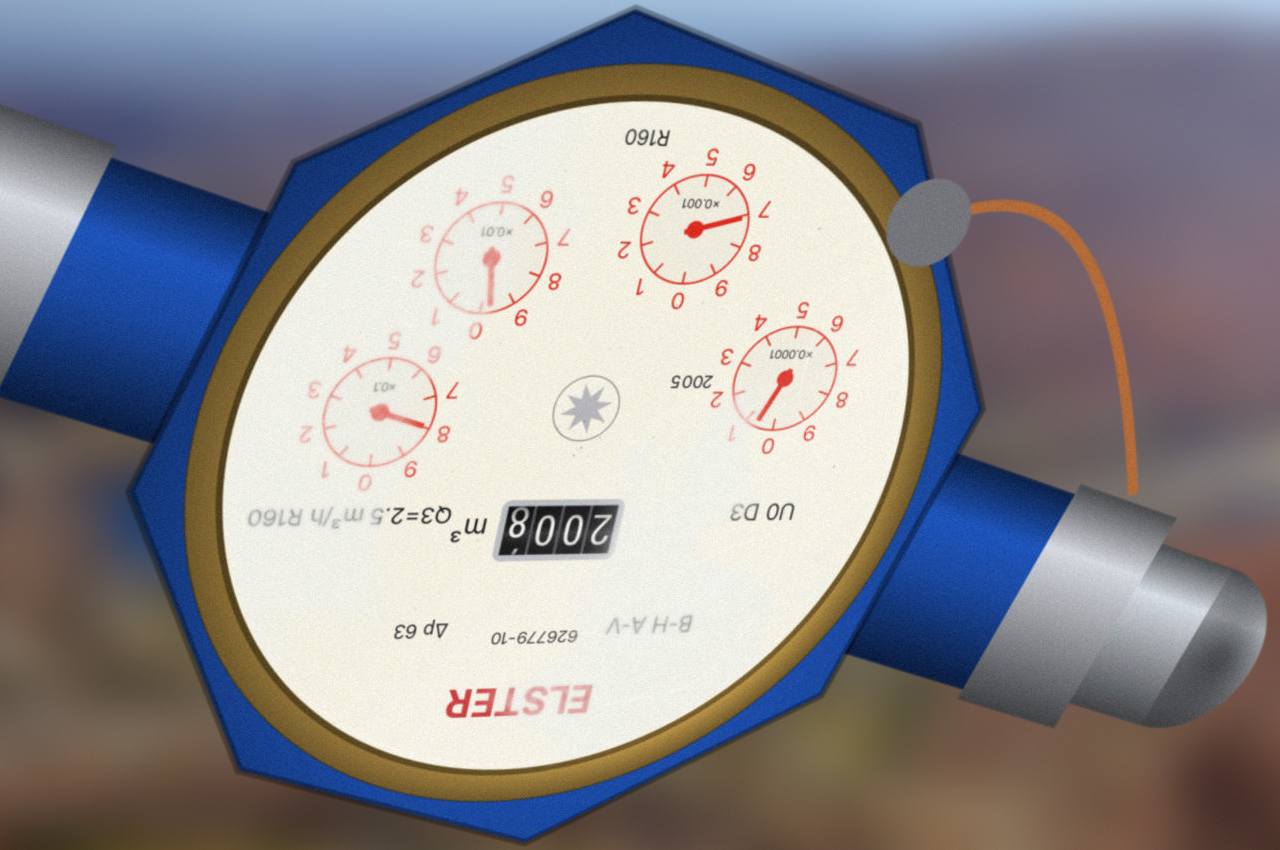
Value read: 2007.7970,m³
